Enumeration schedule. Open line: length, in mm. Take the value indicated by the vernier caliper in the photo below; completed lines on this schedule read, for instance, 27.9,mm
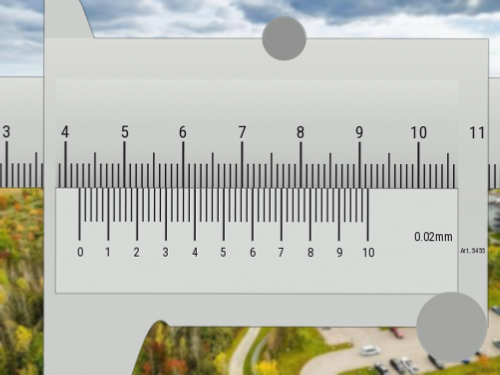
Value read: 42.4,mm
